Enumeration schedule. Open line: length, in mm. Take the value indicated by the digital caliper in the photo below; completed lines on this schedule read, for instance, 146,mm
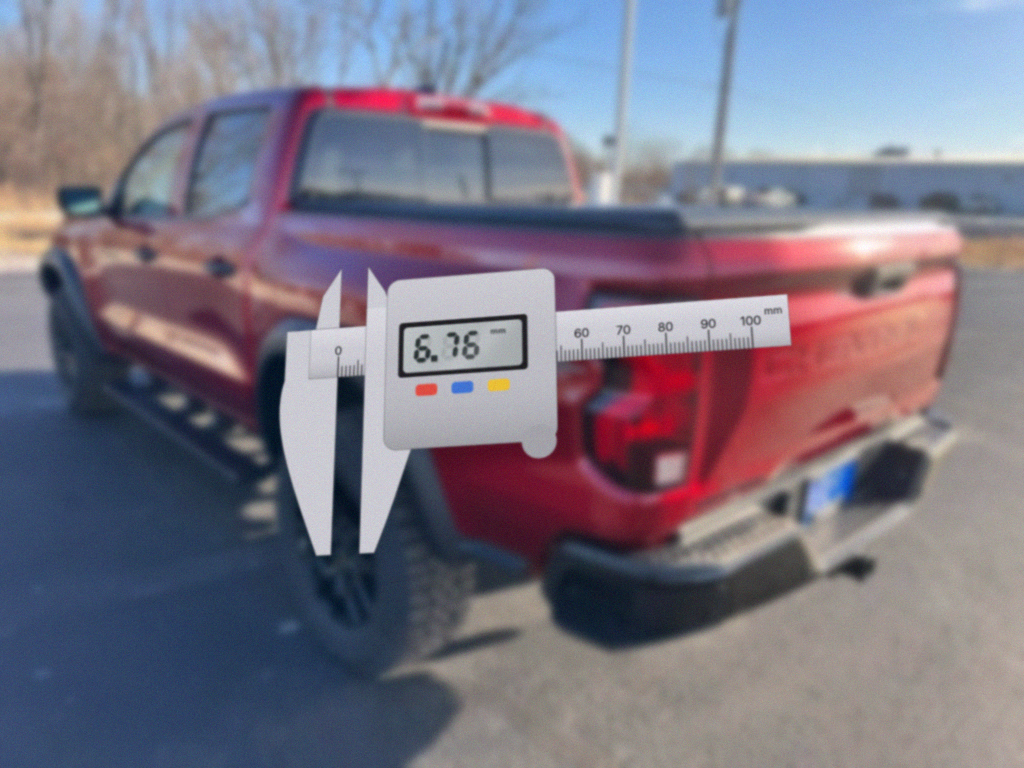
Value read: 6.76,mm
